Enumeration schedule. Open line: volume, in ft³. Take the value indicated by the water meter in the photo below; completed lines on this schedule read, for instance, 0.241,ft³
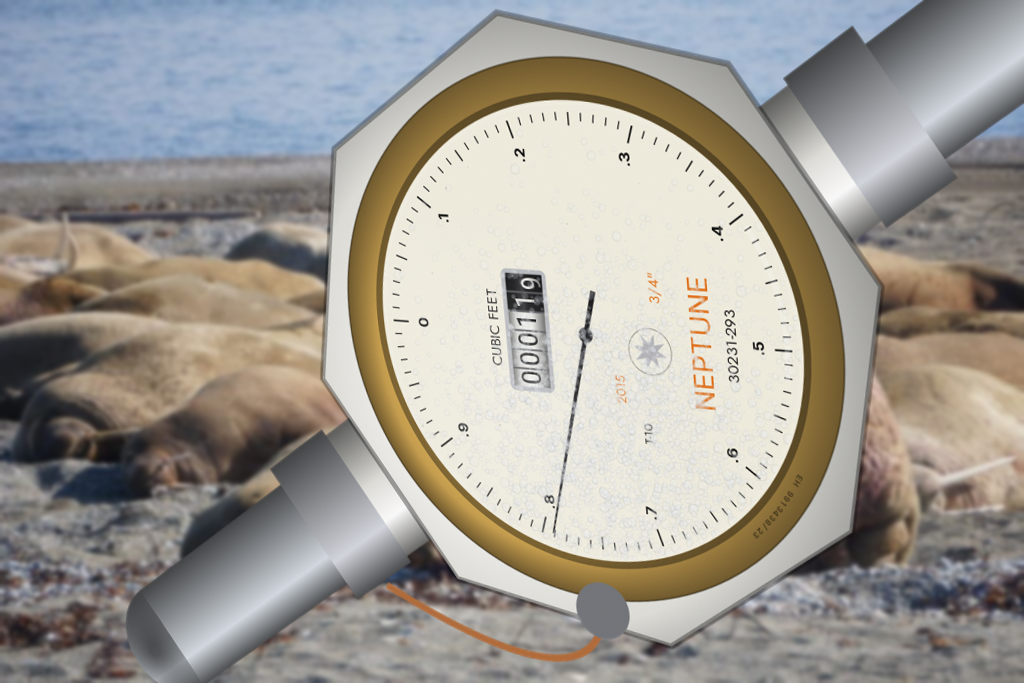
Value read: 118.79,ft³
